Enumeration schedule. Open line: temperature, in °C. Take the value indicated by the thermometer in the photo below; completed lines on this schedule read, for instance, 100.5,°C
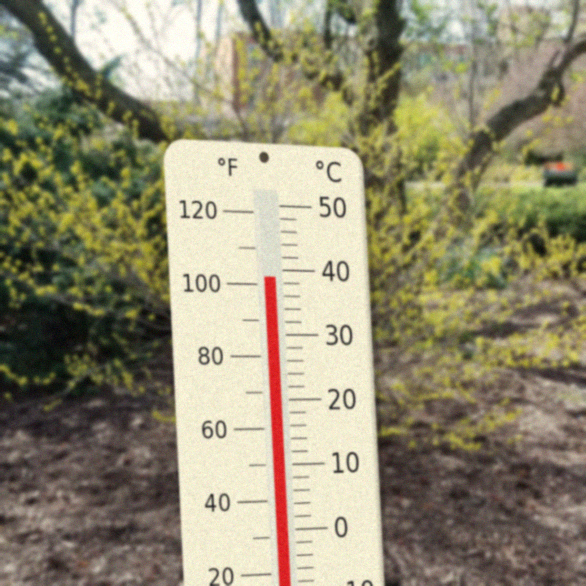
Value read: 39,°C
